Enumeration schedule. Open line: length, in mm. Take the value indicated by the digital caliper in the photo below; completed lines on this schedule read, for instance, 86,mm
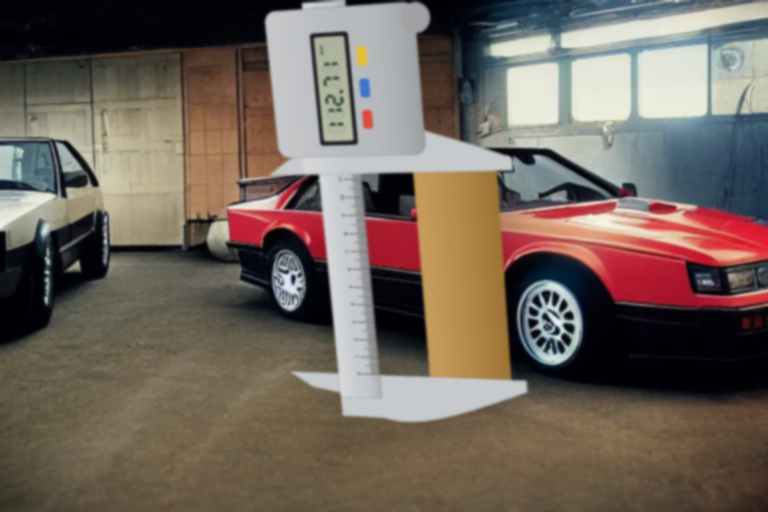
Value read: 112.71,mm
